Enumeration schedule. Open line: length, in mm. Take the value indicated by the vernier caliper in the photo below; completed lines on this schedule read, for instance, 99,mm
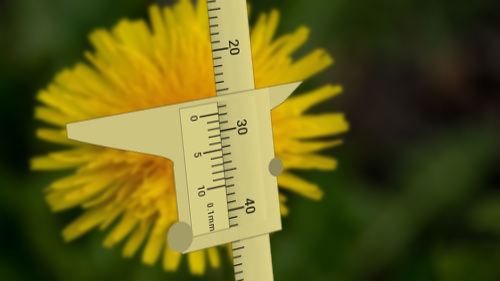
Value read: 27.8,mm
